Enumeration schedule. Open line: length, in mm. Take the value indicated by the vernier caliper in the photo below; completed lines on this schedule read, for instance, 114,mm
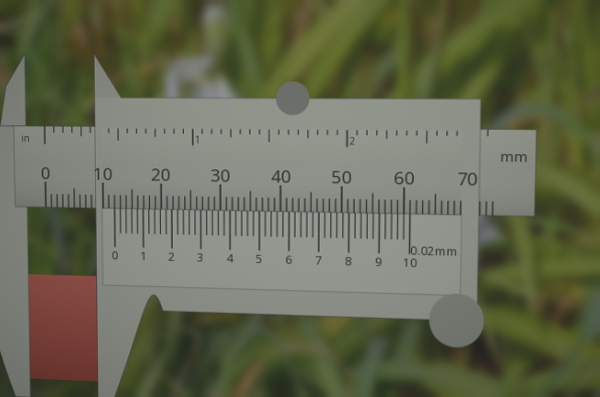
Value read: 12.0,mm
